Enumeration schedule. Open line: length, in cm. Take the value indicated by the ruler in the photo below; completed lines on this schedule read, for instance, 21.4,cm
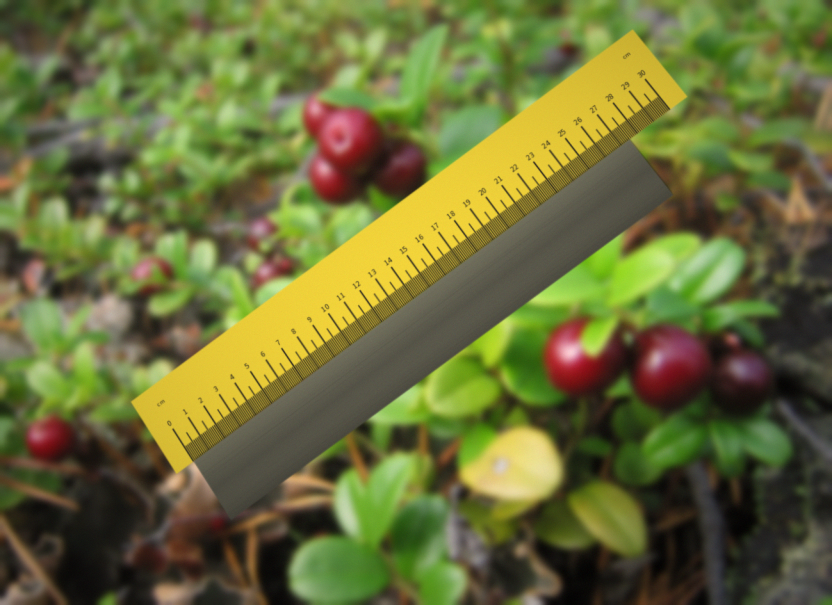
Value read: 27.5,cm
